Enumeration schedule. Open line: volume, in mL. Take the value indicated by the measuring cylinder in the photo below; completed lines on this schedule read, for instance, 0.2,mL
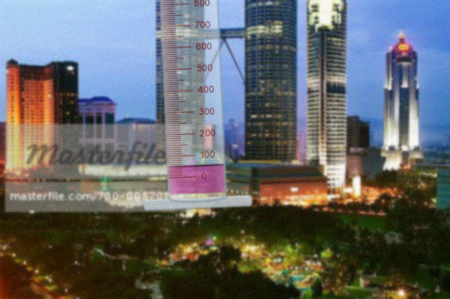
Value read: 50,mL
